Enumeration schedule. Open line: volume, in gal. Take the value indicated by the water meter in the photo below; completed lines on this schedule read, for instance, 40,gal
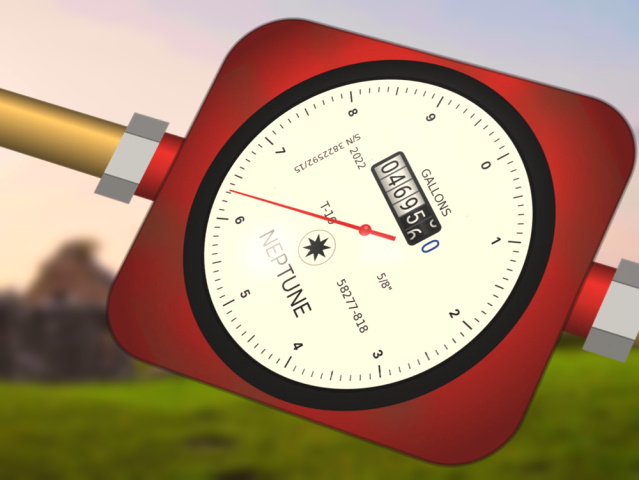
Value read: 469556.3,gal
